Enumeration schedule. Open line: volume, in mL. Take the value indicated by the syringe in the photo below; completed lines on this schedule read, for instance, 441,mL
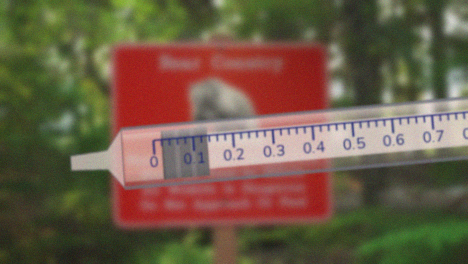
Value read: 0.02,mL
